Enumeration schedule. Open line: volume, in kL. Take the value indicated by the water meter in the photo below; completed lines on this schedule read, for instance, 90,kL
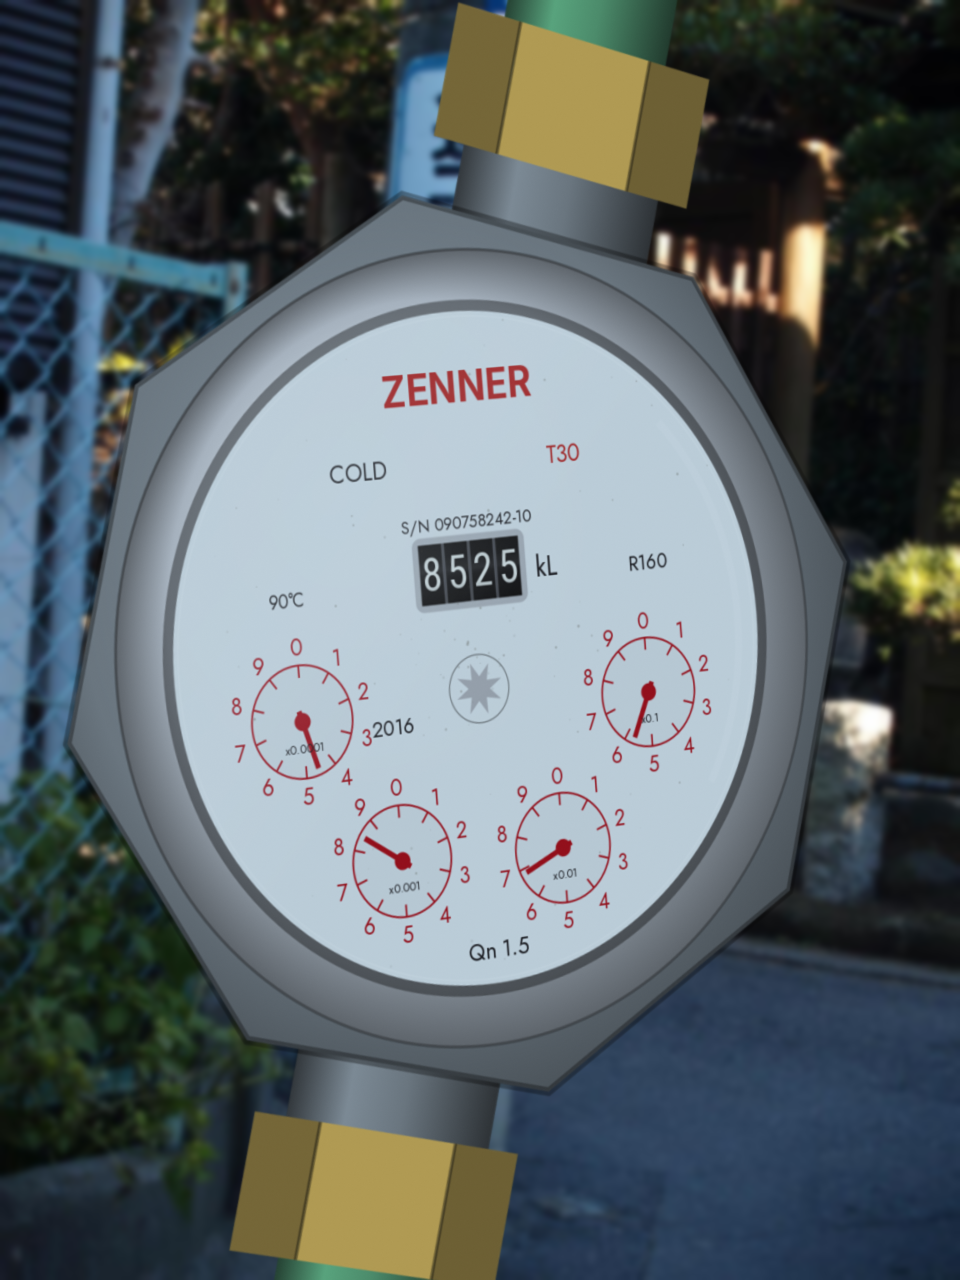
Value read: 8525.5684,kL
